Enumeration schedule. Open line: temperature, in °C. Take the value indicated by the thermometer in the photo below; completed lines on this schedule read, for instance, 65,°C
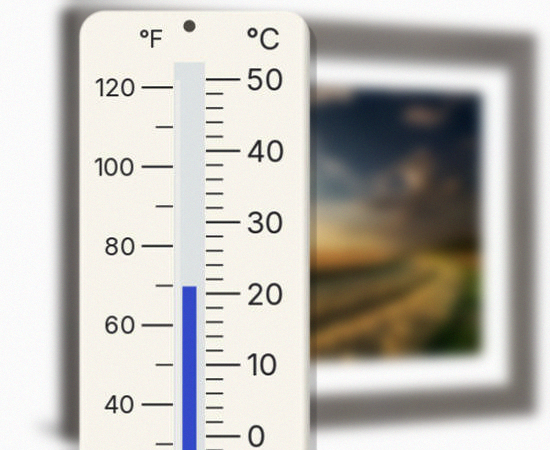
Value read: 21,°C
